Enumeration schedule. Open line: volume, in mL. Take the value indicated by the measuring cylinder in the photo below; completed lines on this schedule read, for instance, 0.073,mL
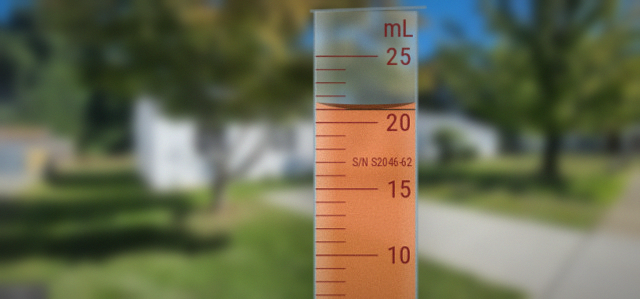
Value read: 21,mL
